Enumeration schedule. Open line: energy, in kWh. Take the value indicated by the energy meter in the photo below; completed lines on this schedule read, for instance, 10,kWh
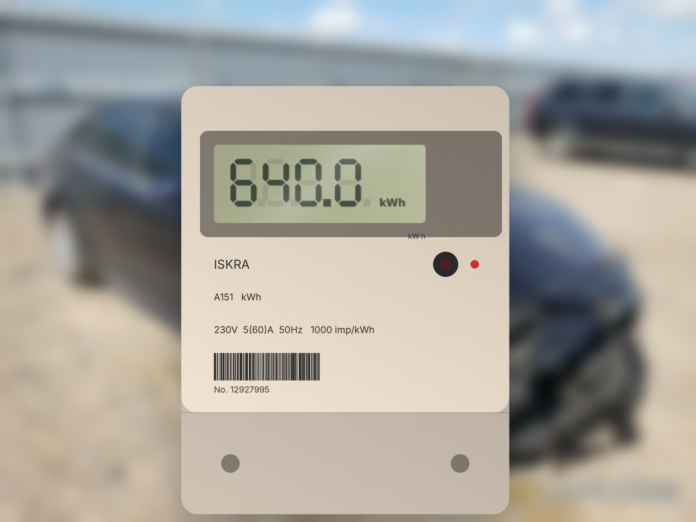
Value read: 640.0,kWh
